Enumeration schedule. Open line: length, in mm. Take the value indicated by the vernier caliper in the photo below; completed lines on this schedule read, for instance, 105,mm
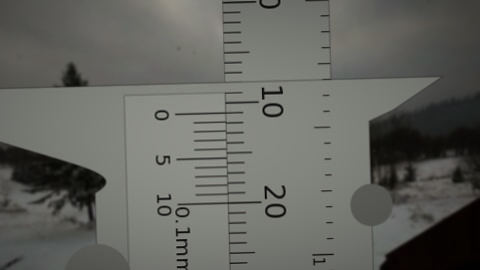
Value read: 11.0,mm
